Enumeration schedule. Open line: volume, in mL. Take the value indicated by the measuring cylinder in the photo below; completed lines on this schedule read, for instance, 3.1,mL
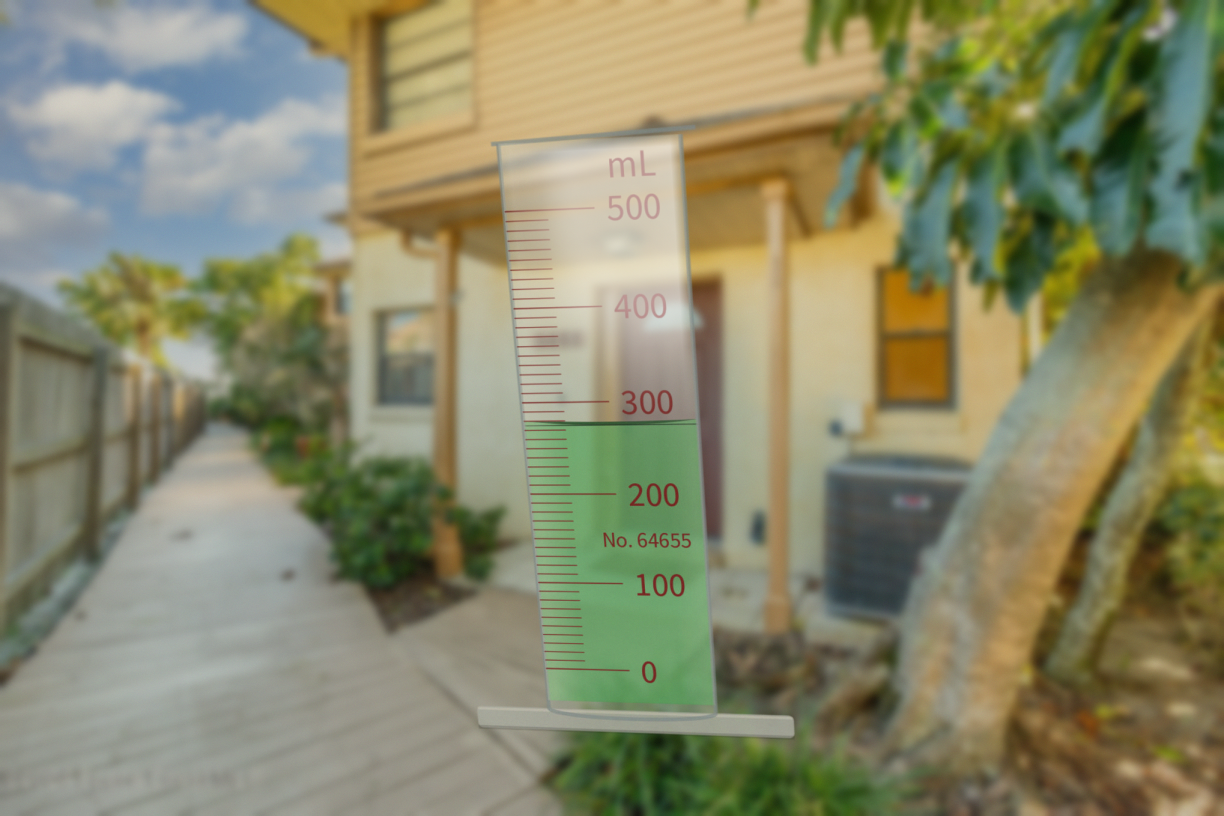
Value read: 275,mL
